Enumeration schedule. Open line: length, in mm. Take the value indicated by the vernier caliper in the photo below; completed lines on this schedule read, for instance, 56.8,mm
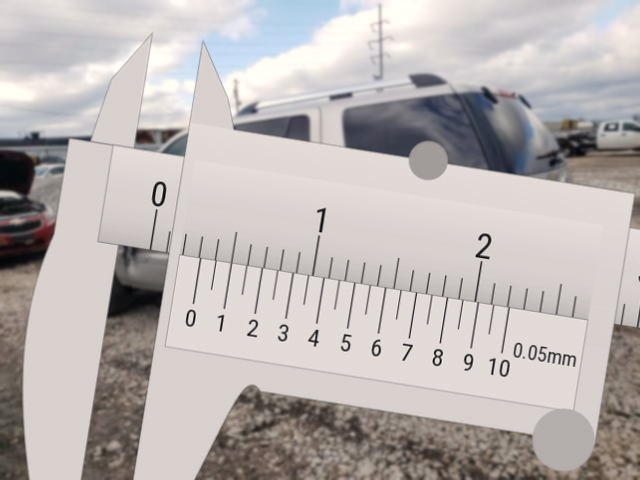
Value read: 3.1,mm
